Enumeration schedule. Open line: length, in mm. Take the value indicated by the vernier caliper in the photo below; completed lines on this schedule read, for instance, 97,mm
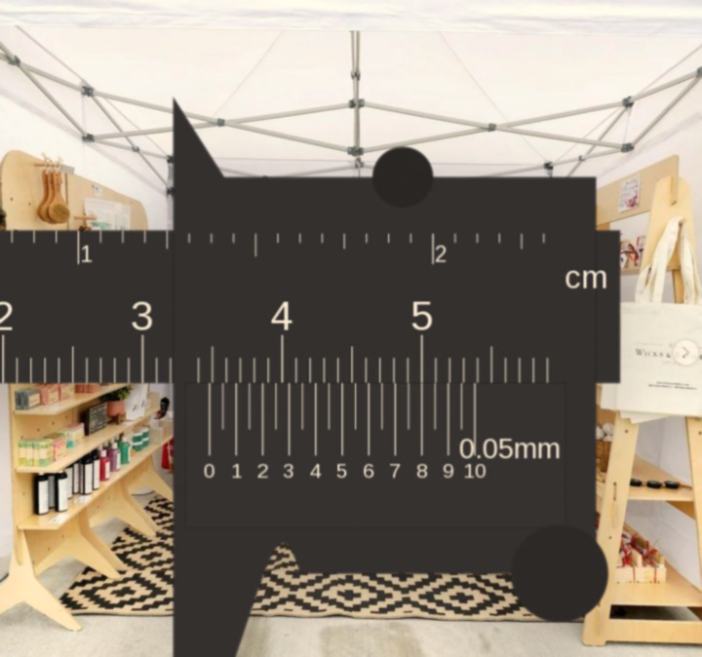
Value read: 34.8,mm
